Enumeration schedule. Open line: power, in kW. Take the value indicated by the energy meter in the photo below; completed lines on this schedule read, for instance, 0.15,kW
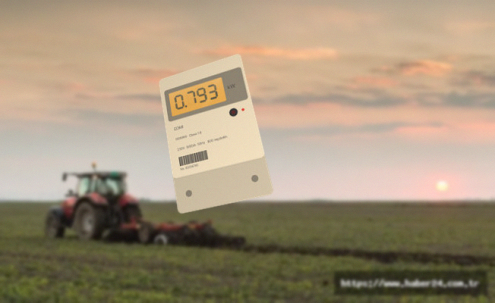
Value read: 0.793,kW
